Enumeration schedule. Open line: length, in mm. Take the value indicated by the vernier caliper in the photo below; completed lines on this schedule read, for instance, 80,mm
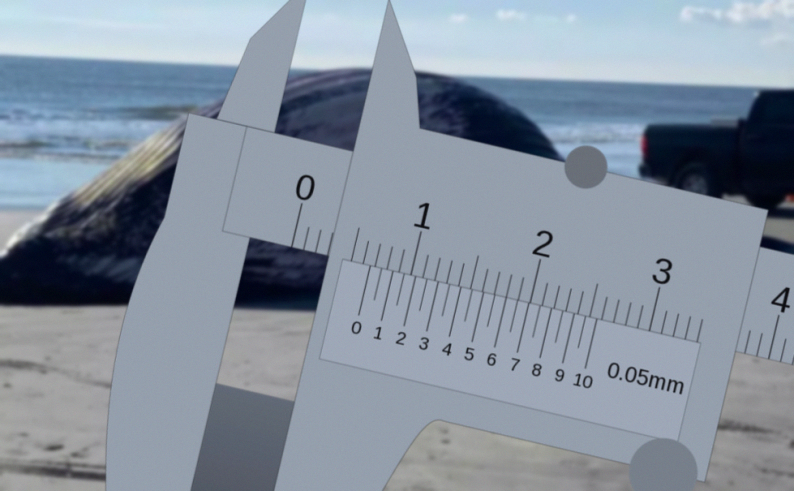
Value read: 6.6,mm
